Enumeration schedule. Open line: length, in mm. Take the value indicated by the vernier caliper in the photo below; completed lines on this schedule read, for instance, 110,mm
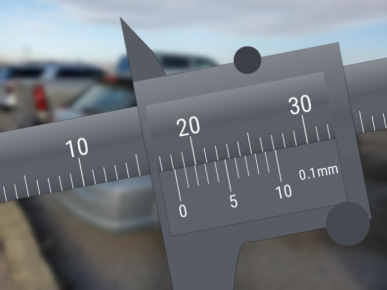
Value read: 18.1,mm
